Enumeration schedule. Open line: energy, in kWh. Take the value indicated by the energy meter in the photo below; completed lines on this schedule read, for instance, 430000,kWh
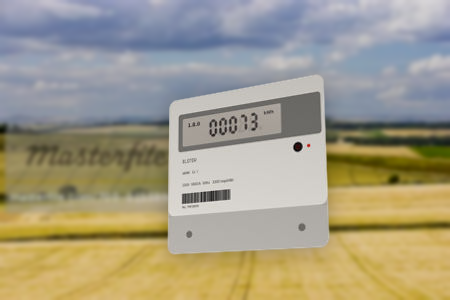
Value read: 73,kWh
